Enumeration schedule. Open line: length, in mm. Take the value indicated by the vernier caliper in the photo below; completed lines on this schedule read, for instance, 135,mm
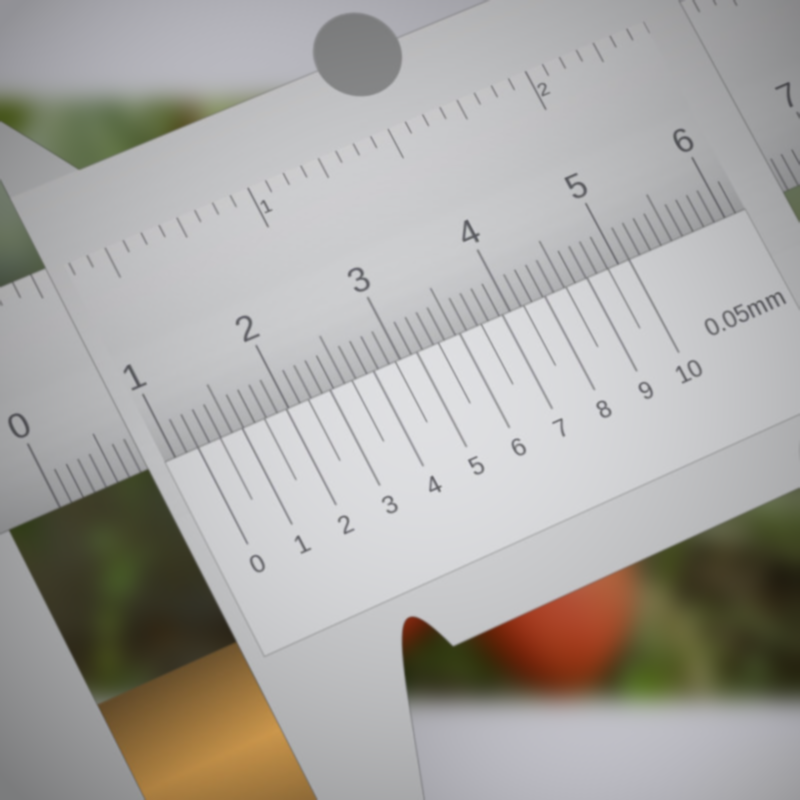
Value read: 12.0,mm
